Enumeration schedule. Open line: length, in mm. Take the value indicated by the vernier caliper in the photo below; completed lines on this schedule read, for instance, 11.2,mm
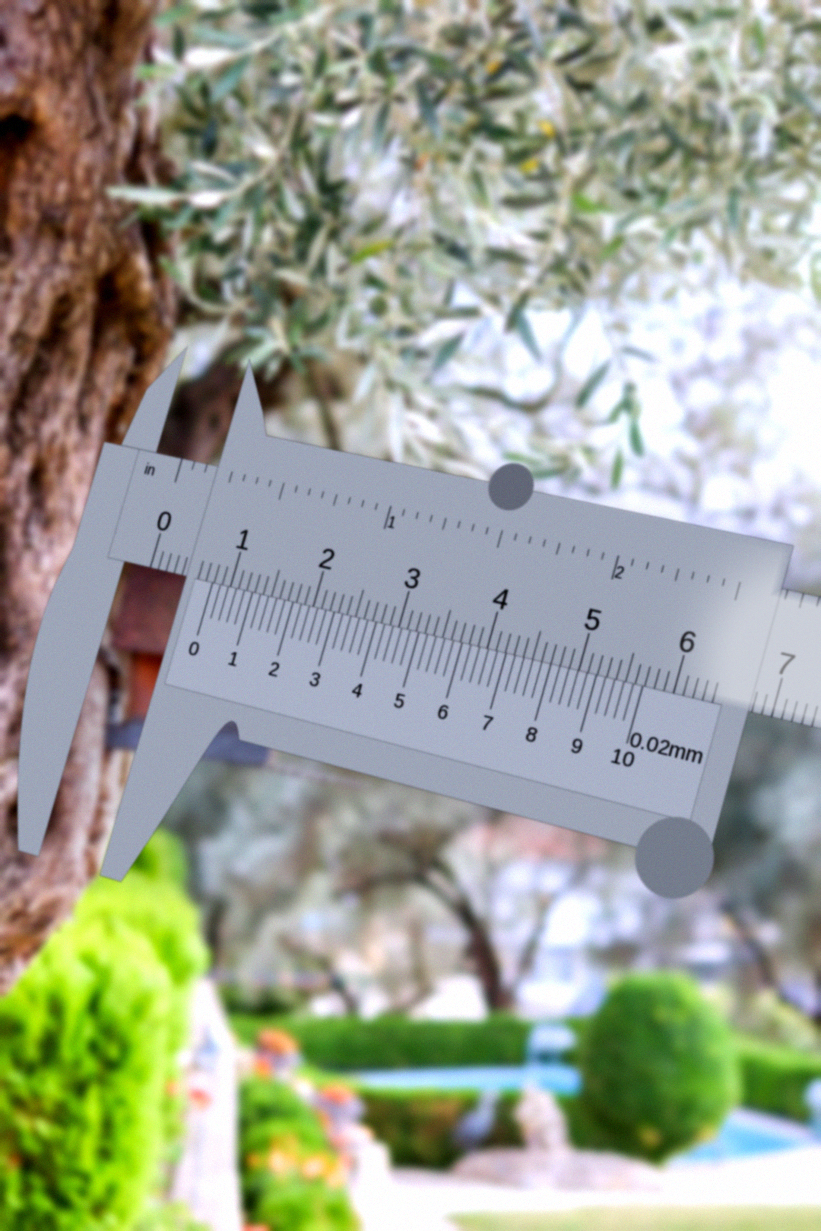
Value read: 7.8,mm
